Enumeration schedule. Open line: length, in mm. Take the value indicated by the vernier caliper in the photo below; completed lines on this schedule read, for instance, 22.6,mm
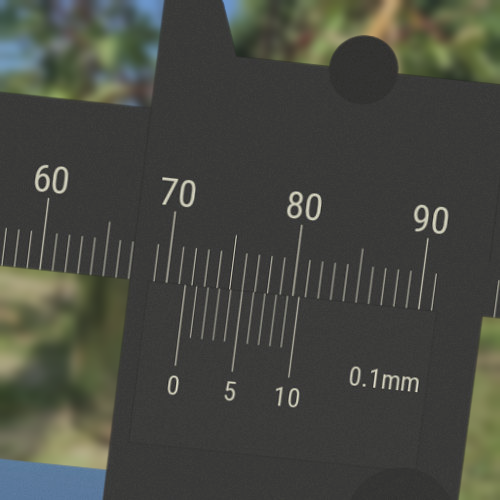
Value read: 71.5,mm
